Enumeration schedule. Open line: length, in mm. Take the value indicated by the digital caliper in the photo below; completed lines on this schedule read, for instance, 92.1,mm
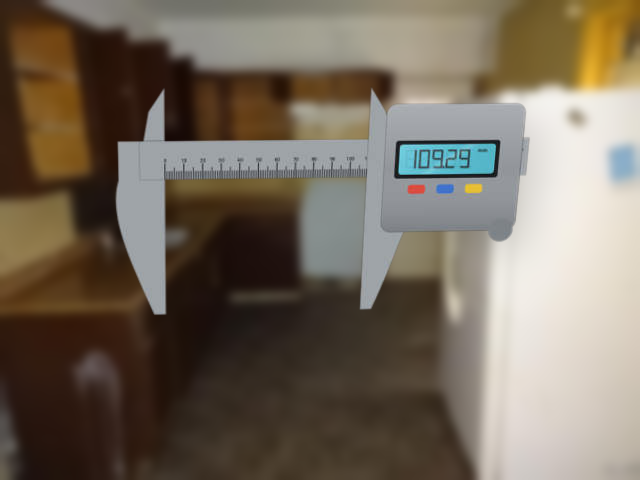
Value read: 109.29,mm
